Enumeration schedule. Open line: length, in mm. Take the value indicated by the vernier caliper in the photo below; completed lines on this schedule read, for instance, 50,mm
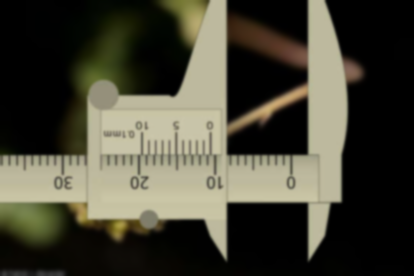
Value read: 10.6,mm
